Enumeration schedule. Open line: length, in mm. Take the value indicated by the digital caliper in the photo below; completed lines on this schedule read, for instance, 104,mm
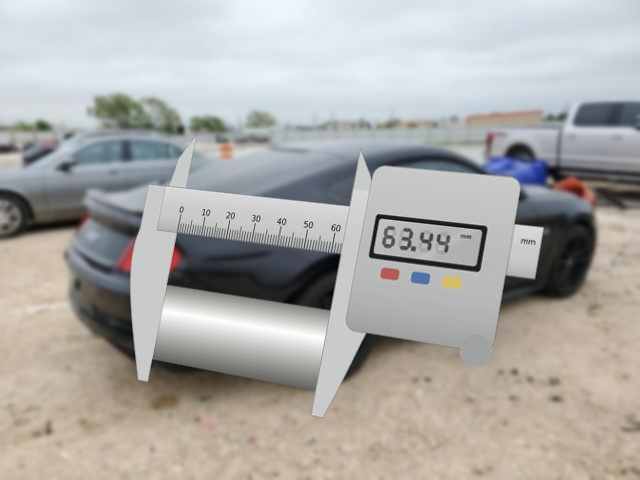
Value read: 63.44,mm
